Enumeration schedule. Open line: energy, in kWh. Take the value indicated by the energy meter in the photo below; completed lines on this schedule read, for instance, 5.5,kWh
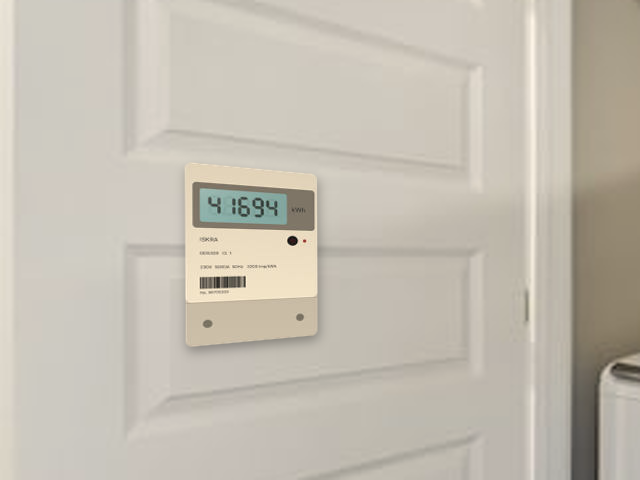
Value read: 41694,kWh
